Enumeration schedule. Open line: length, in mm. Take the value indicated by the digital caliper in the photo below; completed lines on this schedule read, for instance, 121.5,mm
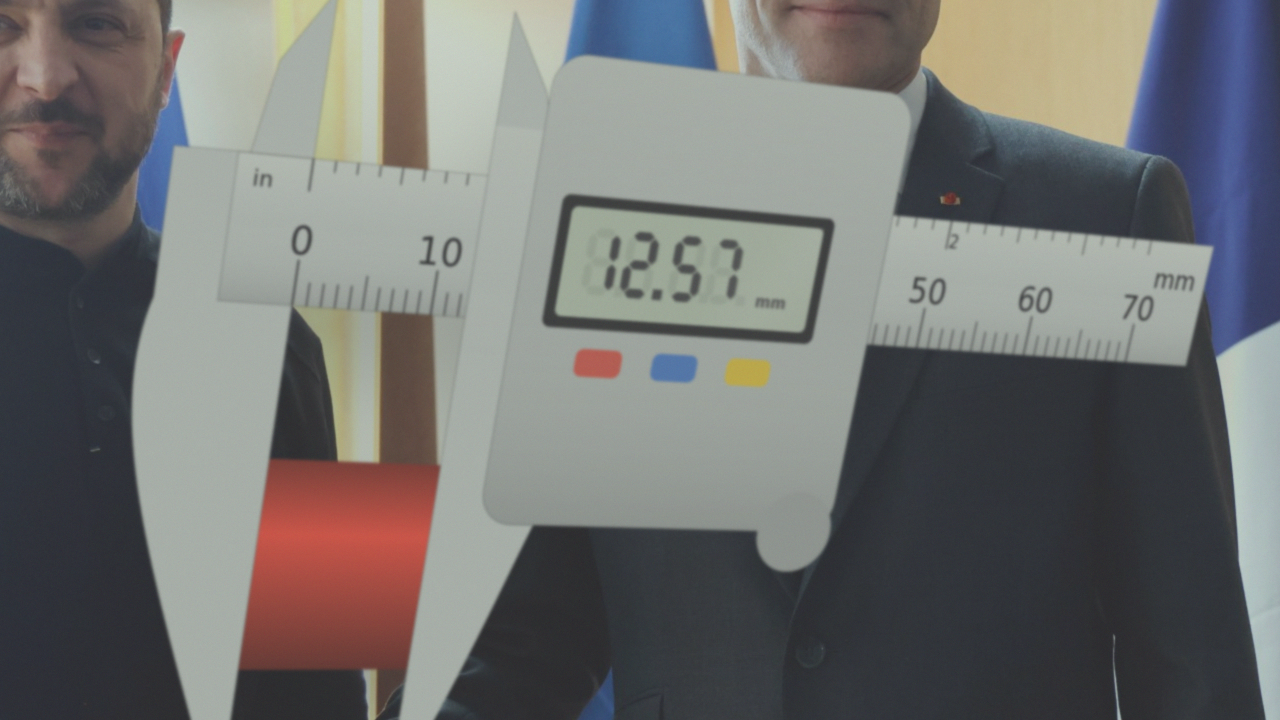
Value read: 12.57,mm
